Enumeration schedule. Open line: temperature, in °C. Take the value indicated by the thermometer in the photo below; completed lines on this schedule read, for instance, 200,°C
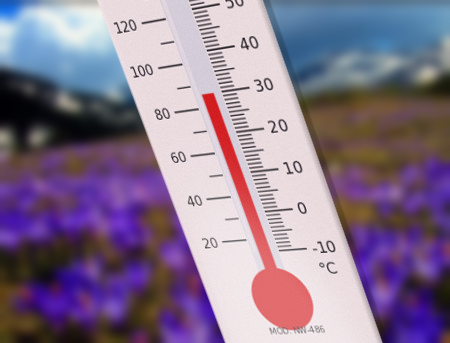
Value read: 30,°C
